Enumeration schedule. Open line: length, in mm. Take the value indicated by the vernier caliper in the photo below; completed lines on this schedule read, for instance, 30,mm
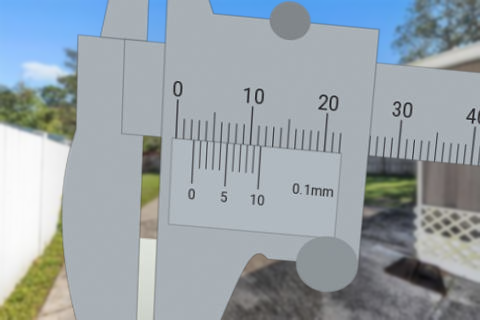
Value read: 2.4,mm
